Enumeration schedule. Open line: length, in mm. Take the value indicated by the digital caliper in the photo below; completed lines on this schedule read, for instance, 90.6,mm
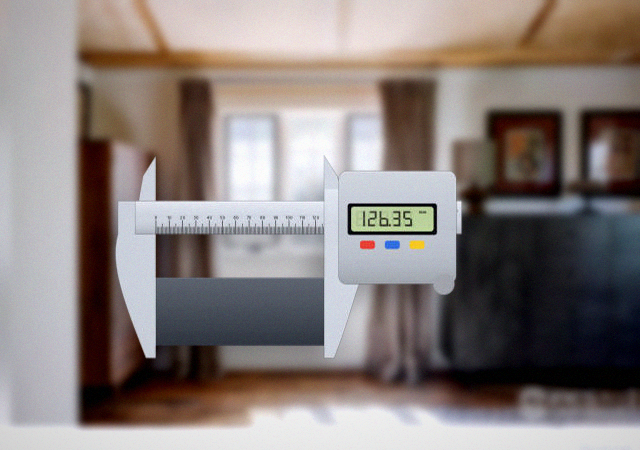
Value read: 126.35,mm
